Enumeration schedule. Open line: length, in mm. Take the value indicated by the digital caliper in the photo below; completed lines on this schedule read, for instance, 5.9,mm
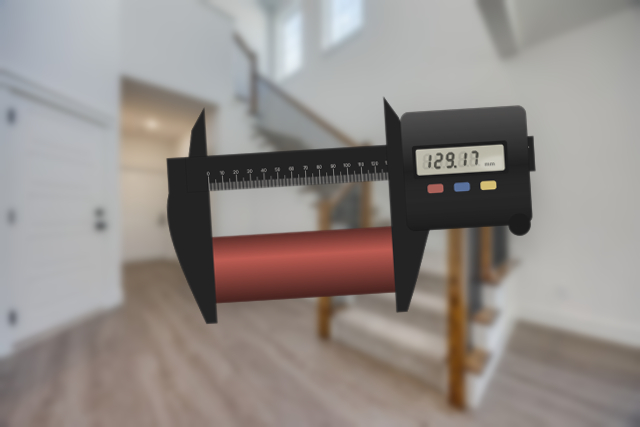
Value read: 129.17,mm
